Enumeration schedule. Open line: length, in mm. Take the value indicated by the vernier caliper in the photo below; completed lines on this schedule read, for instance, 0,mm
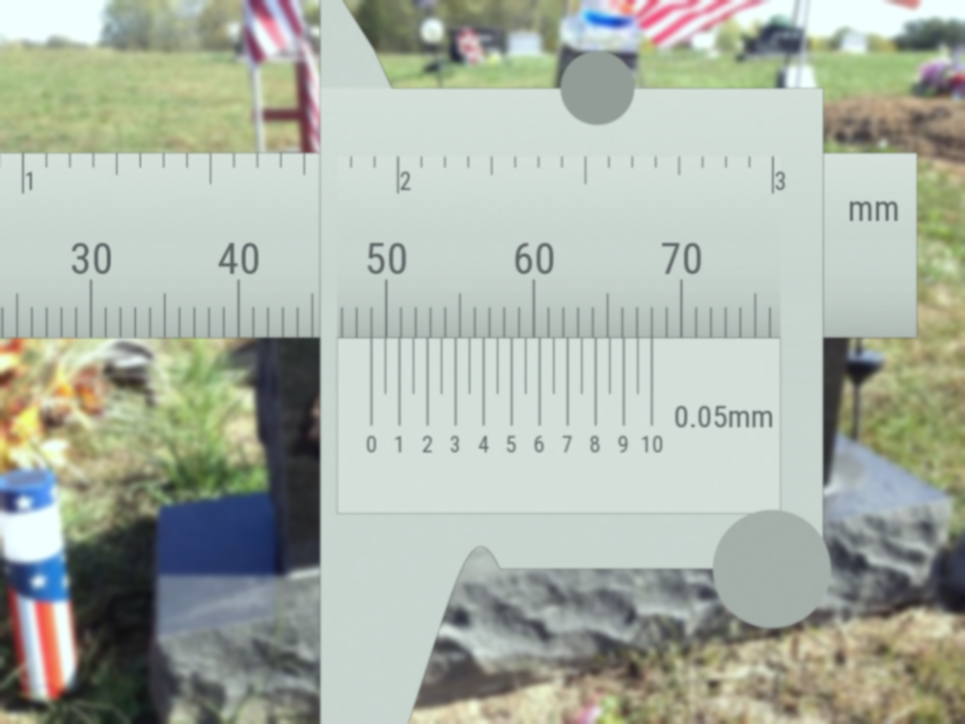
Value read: 49.0,mm
